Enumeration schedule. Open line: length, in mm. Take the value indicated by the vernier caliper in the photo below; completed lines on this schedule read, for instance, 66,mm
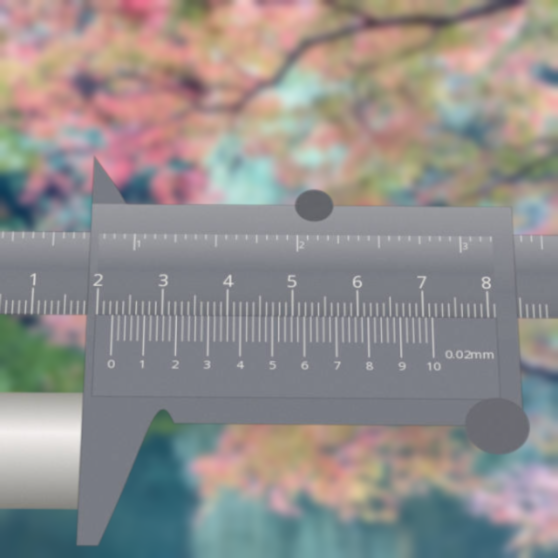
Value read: 22.4,mm
